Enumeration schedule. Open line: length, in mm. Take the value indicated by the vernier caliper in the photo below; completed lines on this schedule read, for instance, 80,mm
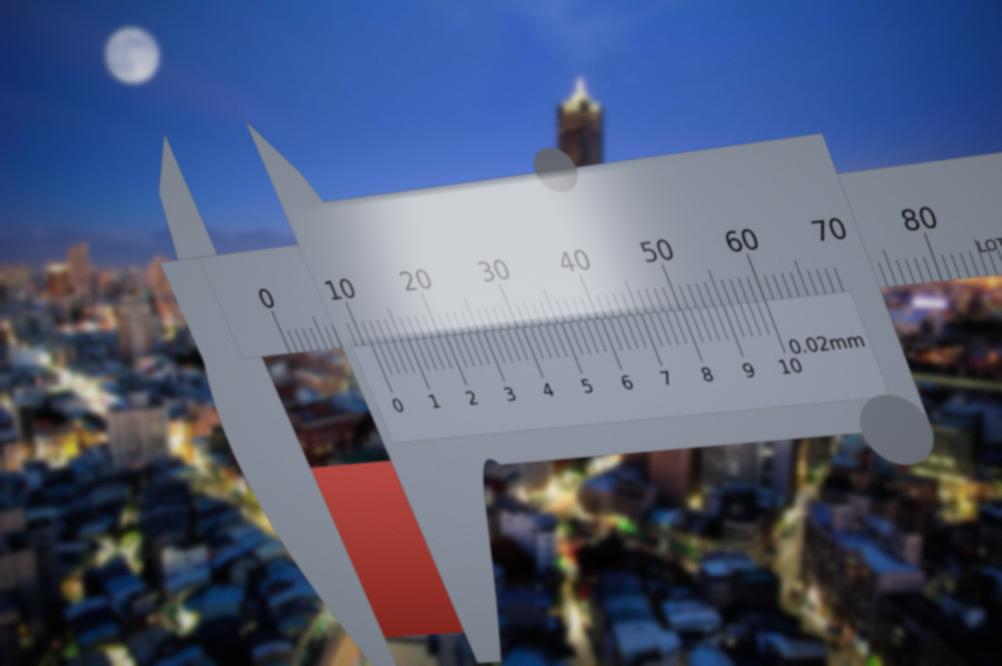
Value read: 11.0,mm
